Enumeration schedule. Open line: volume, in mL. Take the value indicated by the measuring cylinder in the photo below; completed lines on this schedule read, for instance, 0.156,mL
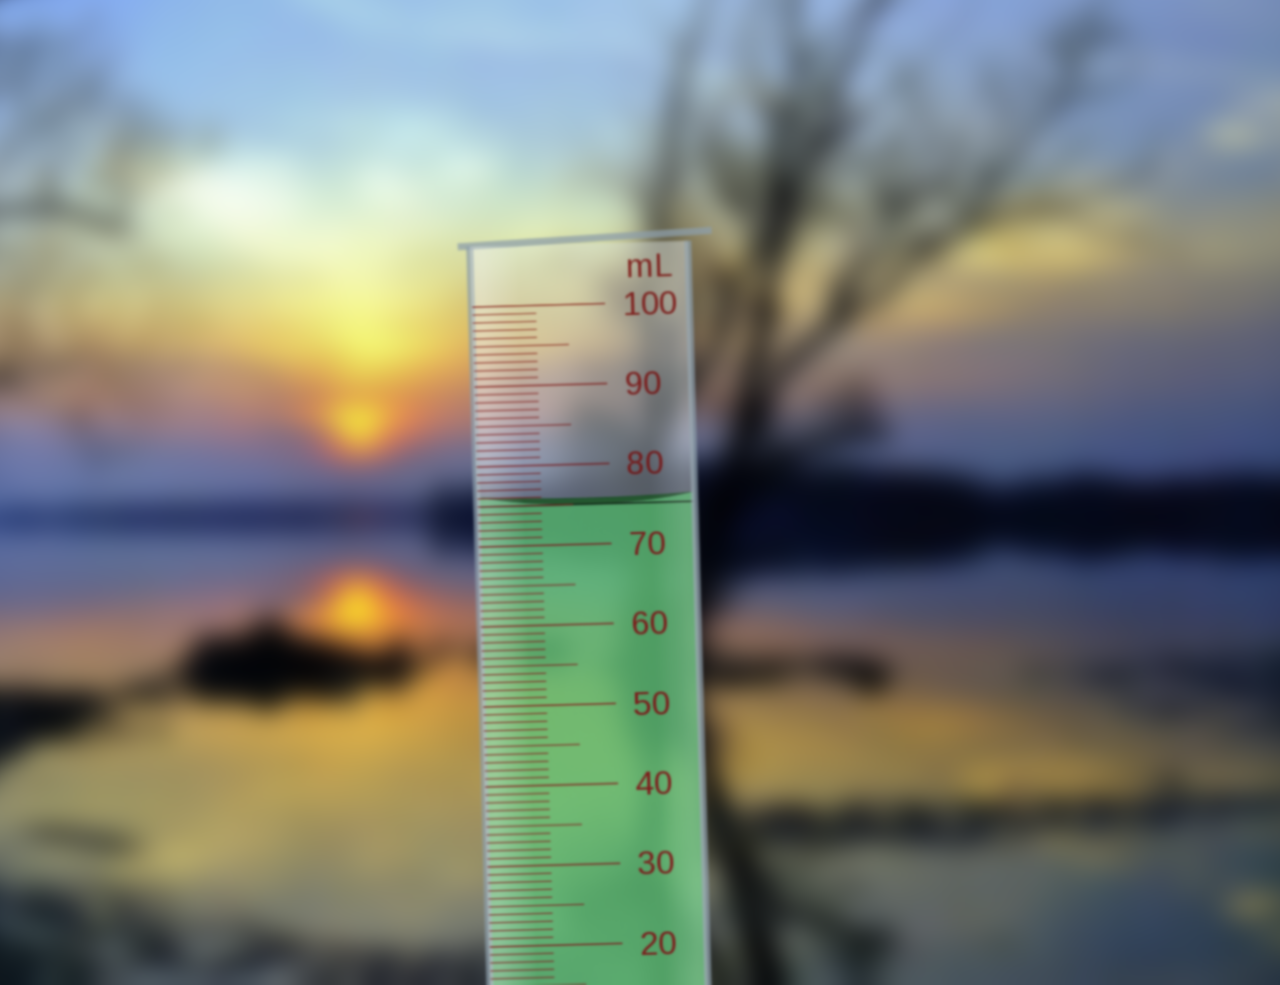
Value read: 75,mL
